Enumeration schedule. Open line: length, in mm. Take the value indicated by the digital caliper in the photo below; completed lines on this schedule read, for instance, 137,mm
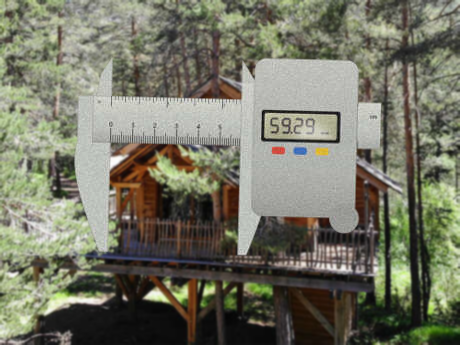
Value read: 59.29,mm
